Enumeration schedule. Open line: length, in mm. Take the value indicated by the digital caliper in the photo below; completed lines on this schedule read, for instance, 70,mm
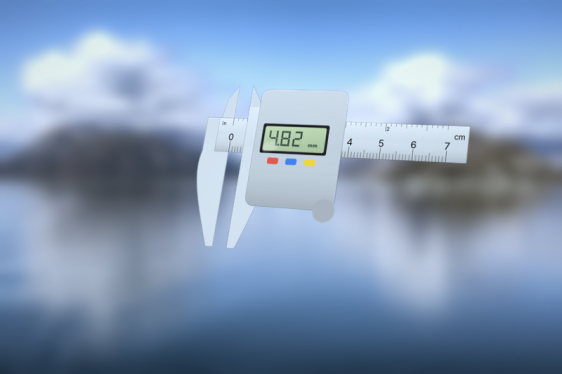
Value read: 4.82,mm
